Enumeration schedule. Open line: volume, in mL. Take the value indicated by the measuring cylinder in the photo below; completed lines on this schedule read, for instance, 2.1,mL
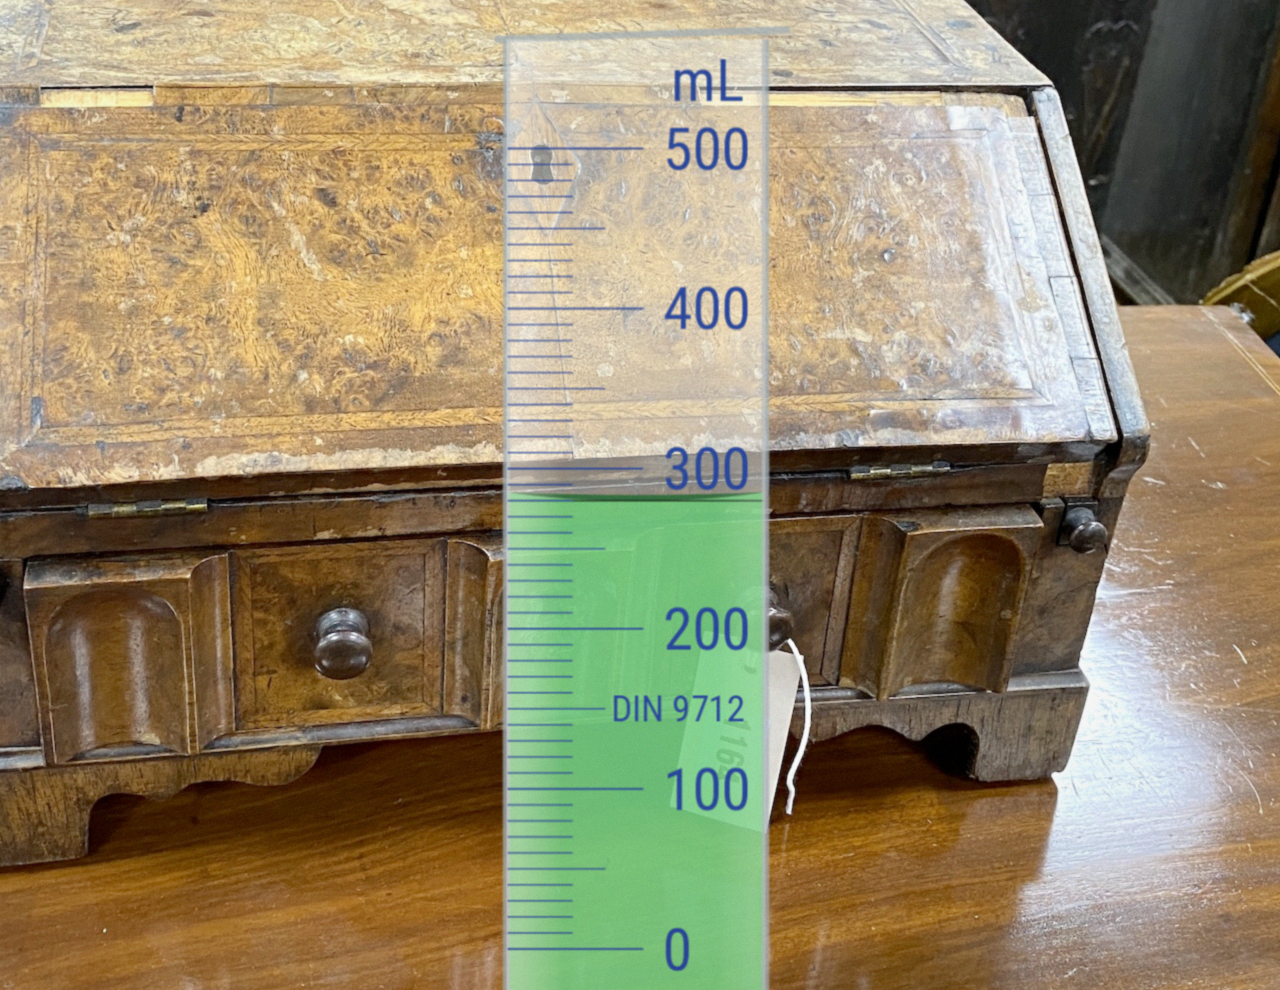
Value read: 280,mL
